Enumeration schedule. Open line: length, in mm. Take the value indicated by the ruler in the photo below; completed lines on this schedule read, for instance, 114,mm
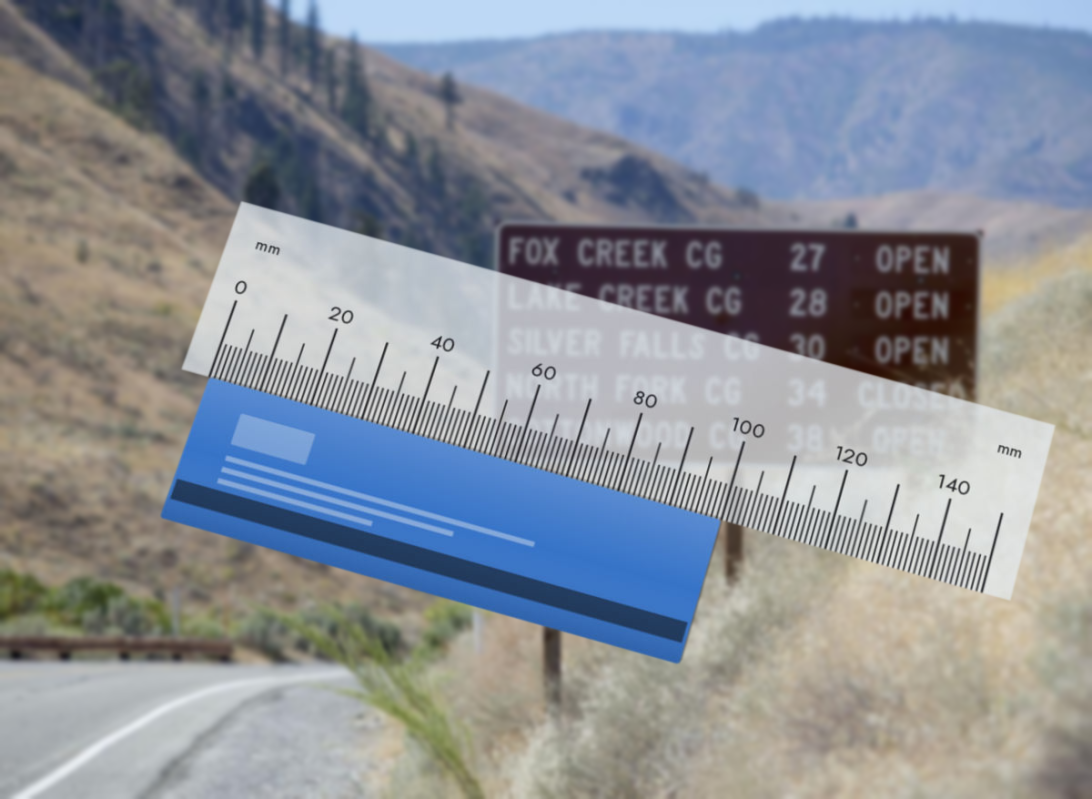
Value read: 100,mm
